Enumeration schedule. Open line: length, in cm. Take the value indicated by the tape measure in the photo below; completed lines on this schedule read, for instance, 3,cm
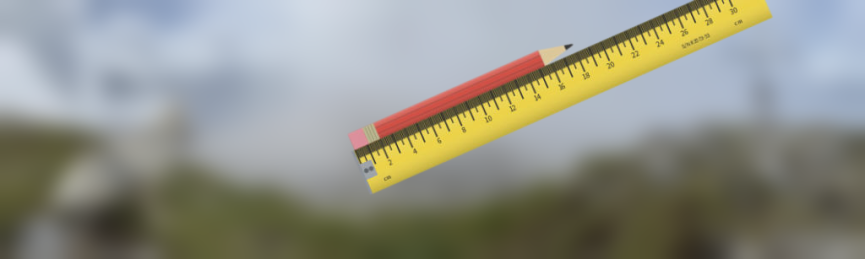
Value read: 18,cm
